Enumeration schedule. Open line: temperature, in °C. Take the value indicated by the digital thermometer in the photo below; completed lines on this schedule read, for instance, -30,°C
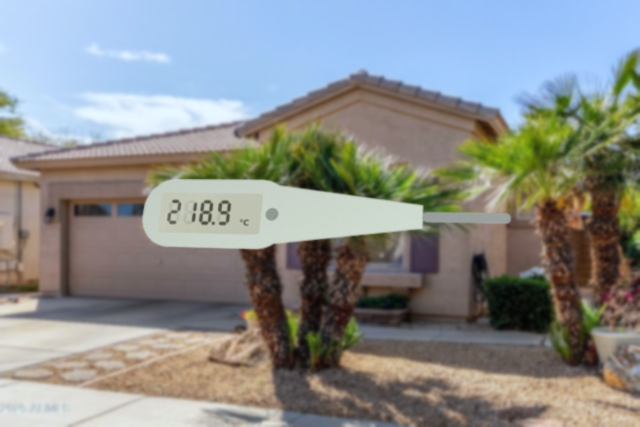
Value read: 218.9,°C
